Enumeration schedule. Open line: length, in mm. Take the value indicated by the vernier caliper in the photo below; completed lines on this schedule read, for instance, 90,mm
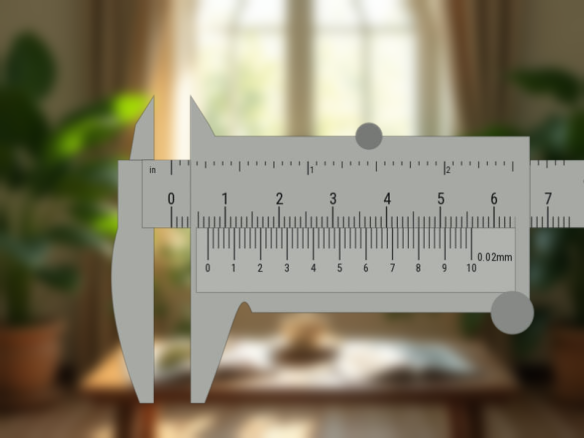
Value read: 6.8,mm
